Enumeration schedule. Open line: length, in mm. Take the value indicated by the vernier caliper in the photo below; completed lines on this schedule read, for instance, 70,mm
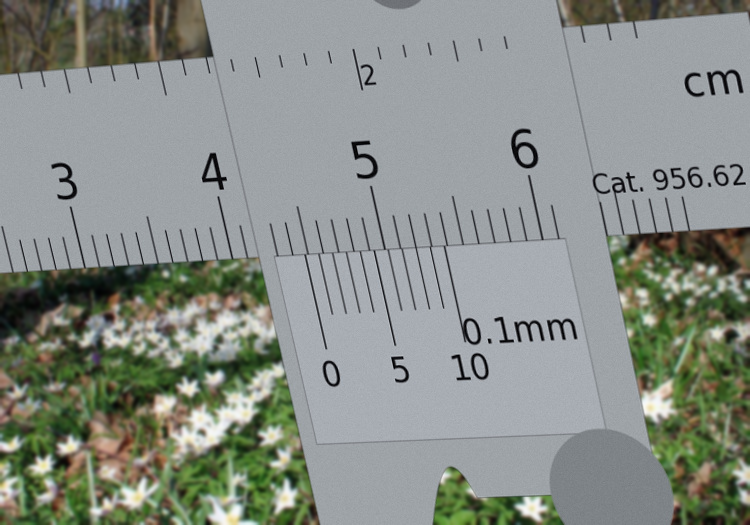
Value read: 44.8,mm
